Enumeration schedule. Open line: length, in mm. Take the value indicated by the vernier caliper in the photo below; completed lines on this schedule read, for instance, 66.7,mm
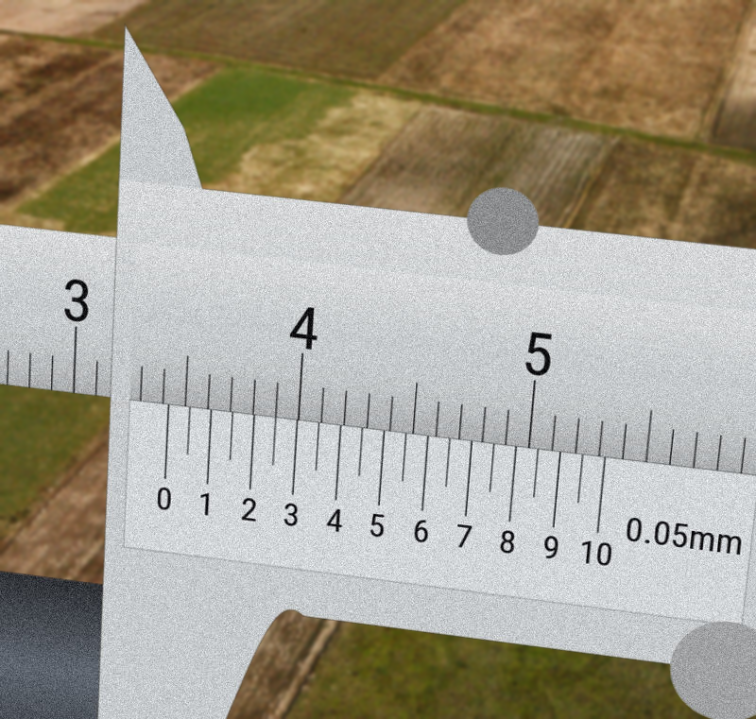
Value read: 34.25,mm
